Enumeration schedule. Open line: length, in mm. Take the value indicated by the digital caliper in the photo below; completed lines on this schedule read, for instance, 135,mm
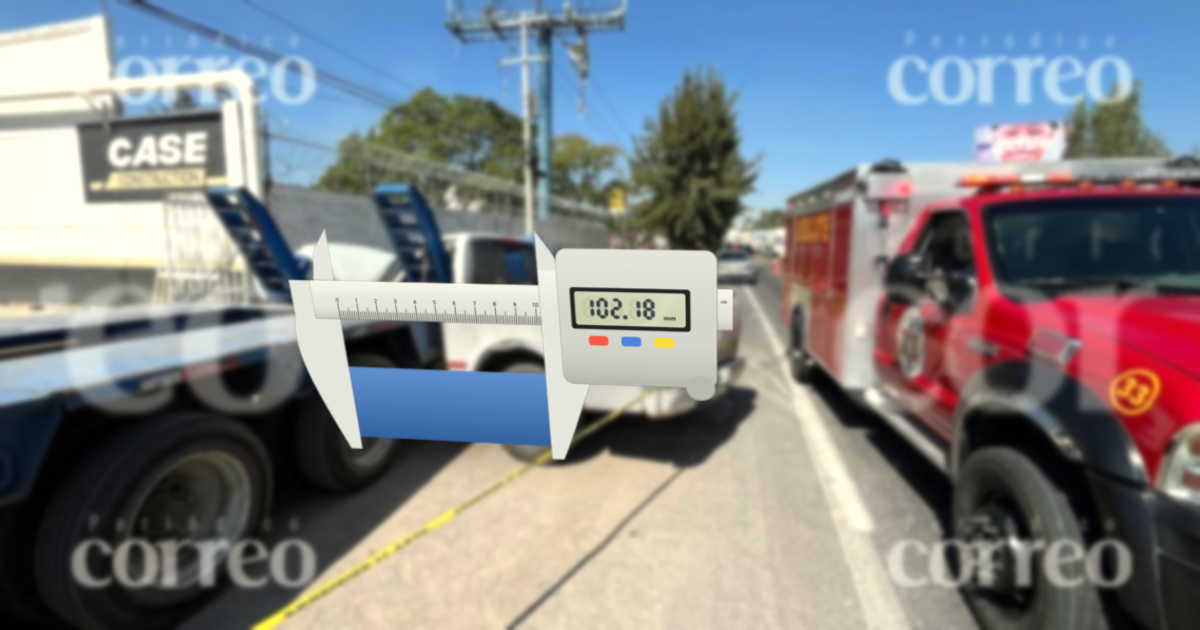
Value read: 102.18,mm
